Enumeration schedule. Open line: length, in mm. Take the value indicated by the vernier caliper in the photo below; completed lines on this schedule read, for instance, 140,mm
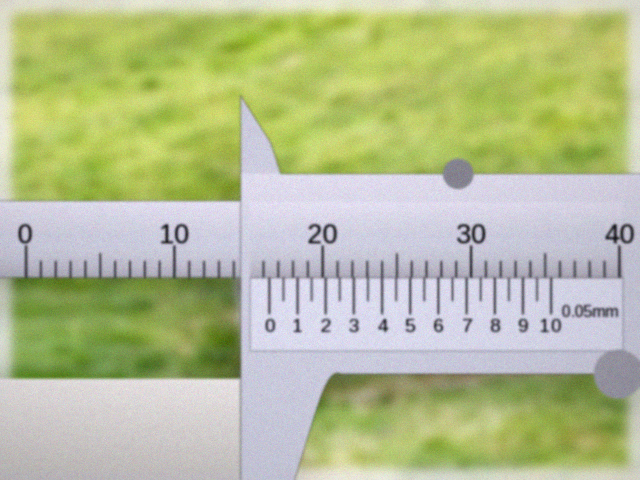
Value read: 16.4,mm
